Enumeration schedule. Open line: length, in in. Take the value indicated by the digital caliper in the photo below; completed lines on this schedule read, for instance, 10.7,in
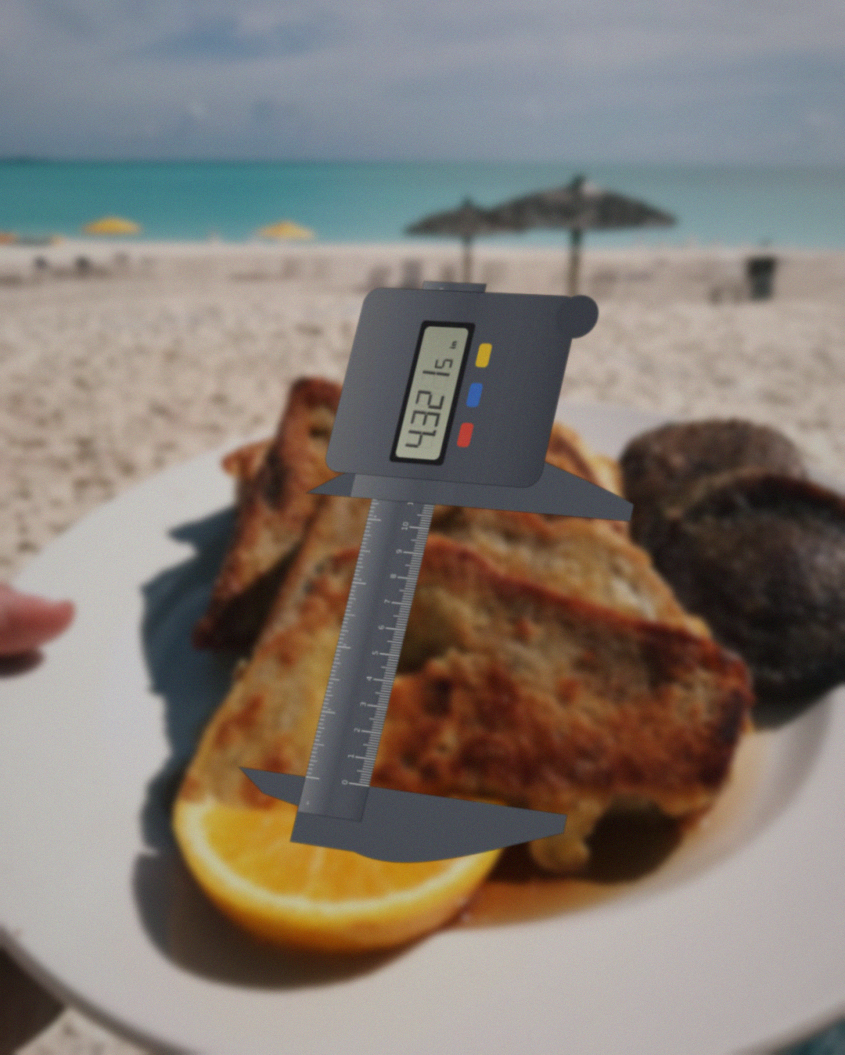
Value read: 4.3215,in
